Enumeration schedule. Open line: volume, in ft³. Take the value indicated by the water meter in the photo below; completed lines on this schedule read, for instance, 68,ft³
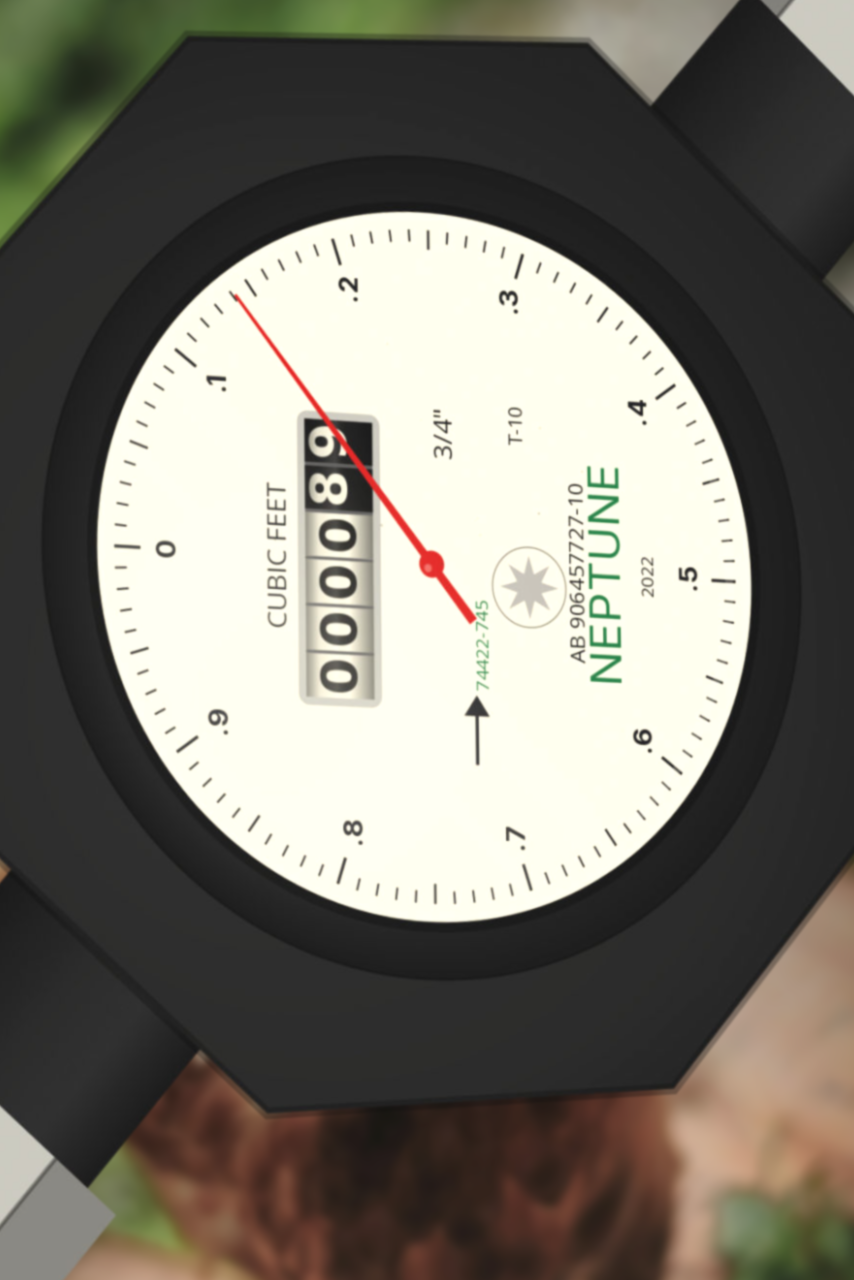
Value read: 89.14,ft³
